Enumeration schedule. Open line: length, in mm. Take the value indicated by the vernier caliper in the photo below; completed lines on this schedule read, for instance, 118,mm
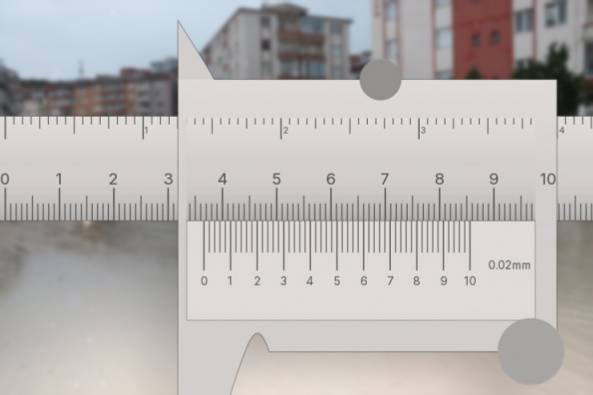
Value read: 36.6,mm
